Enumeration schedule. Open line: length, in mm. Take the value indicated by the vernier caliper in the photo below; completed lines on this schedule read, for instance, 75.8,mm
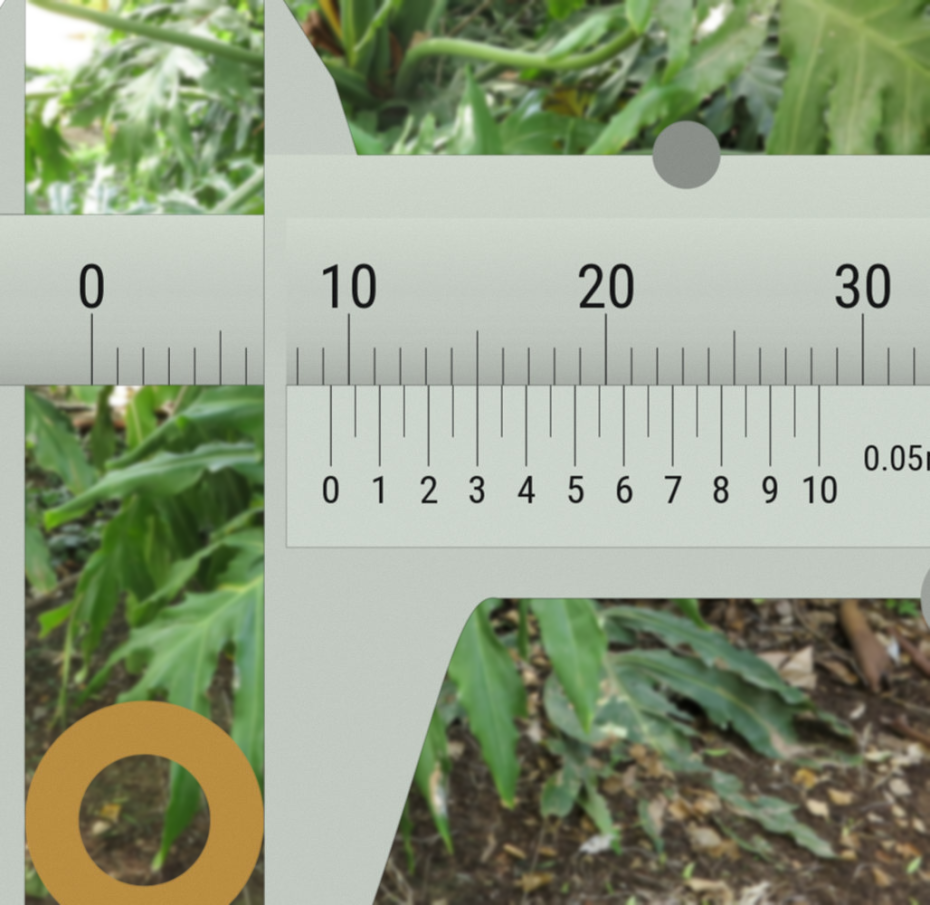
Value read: 9.30,mm
